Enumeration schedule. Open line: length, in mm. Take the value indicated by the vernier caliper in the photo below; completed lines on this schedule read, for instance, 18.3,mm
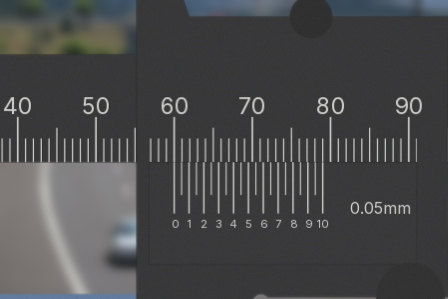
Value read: 60.0,mm
